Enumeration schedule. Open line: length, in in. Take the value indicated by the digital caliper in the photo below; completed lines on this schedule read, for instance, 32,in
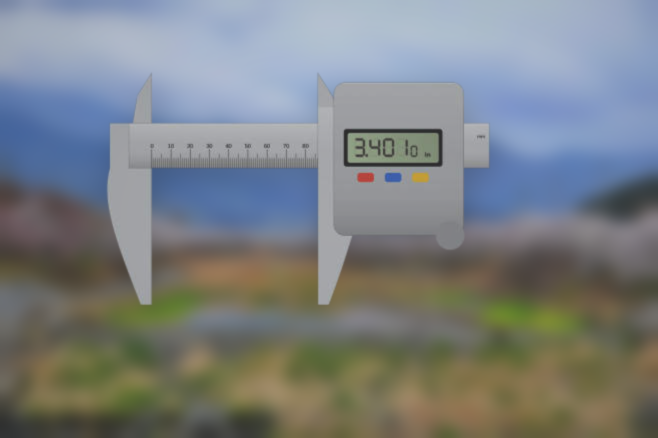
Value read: 3.4010,in
